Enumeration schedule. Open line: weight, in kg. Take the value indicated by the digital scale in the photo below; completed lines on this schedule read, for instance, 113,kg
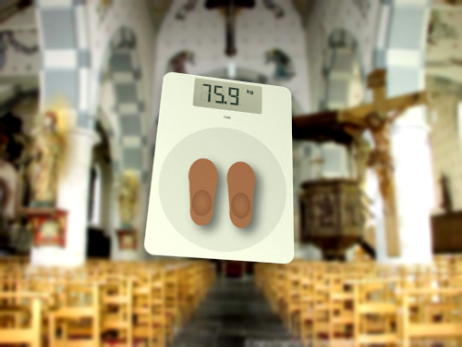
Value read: 75.9,kg
